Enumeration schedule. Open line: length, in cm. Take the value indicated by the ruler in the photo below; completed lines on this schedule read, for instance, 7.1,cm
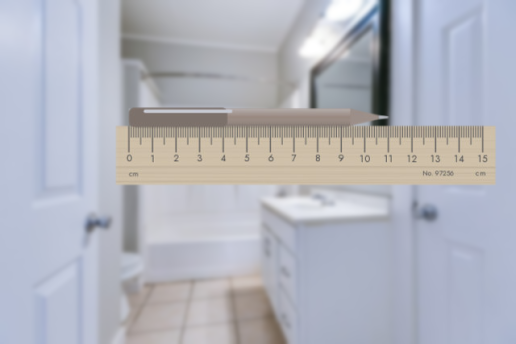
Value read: 11,cm
